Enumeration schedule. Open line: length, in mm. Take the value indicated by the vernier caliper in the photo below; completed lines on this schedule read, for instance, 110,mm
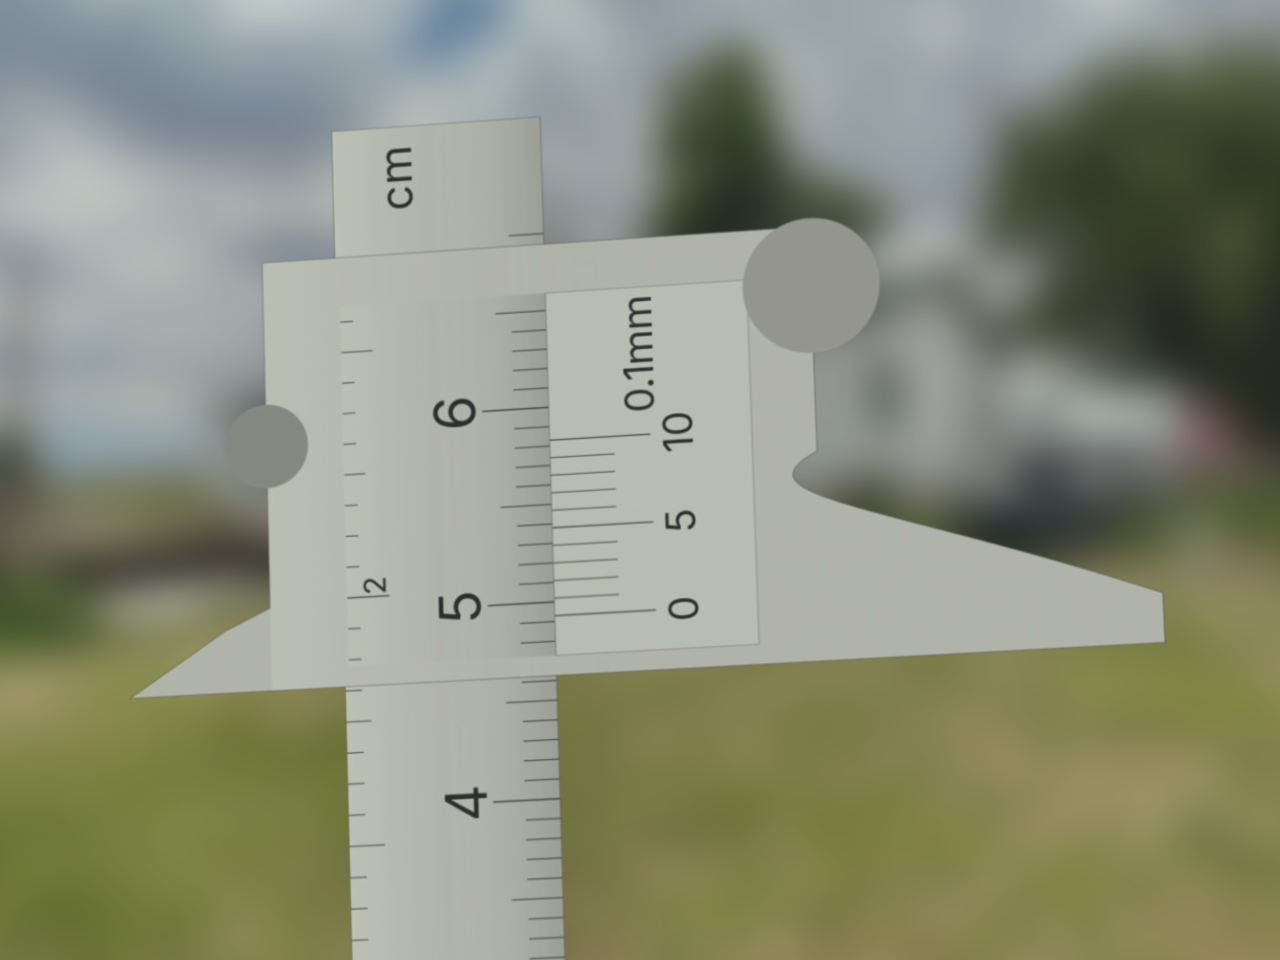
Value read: 49.3,mm
